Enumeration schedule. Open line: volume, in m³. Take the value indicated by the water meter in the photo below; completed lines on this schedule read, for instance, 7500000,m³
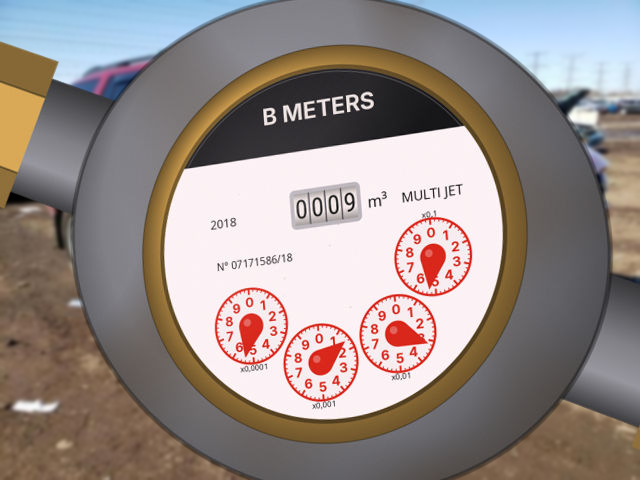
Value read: 9.5315,m³
